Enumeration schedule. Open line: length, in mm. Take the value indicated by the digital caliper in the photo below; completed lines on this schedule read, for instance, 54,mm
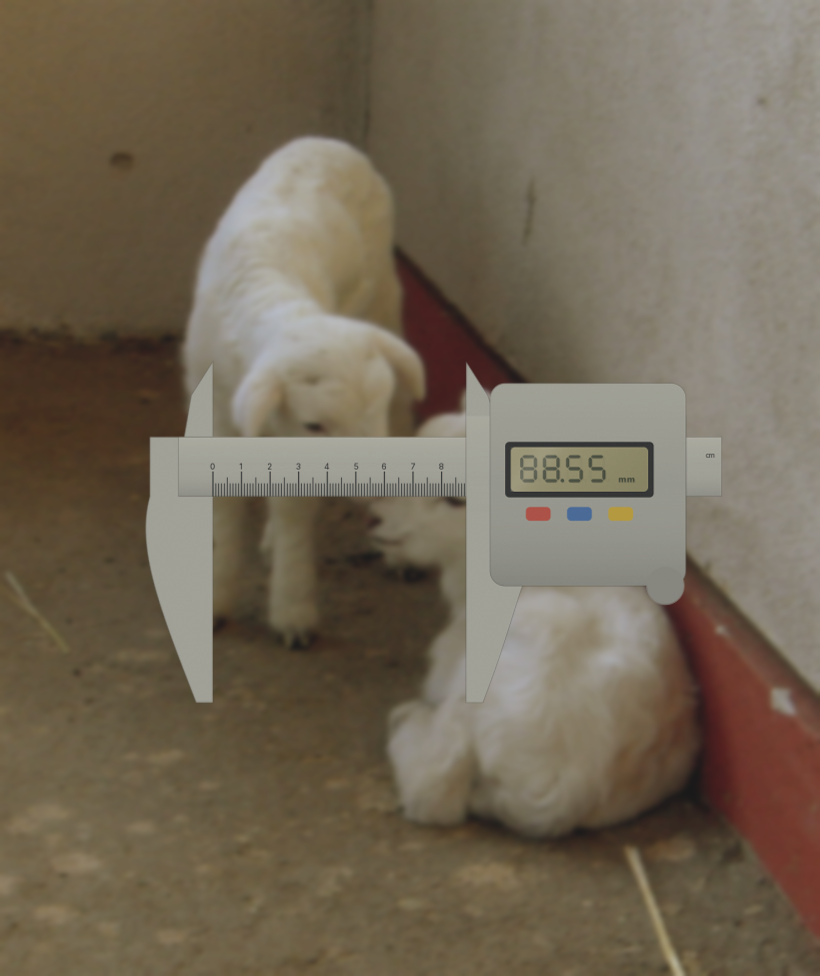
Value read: 88.55,mm
